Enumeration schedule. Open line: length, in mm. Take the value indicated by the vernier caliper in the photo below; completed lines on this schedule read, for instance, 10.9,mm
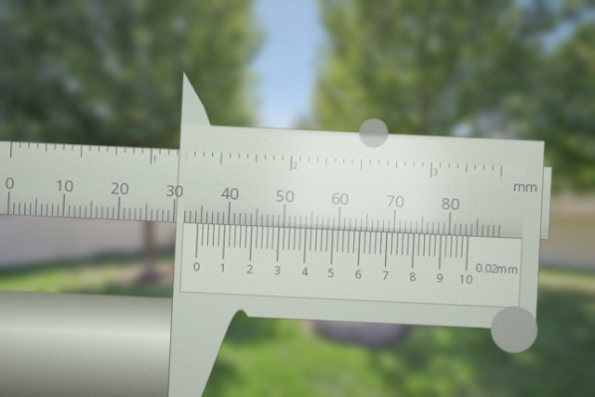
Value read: 34.4,mm
